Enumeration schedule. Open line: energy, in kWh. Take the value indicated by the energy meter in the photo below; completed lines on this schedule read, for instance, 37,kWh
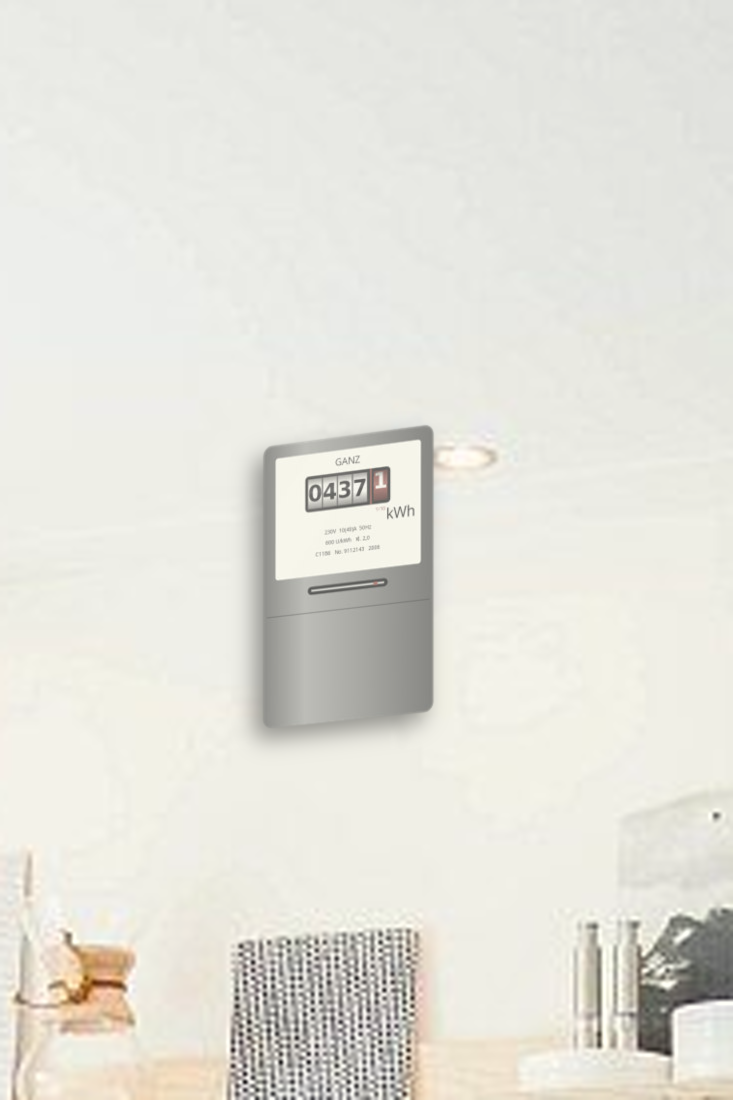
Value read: 437.1,kWh
